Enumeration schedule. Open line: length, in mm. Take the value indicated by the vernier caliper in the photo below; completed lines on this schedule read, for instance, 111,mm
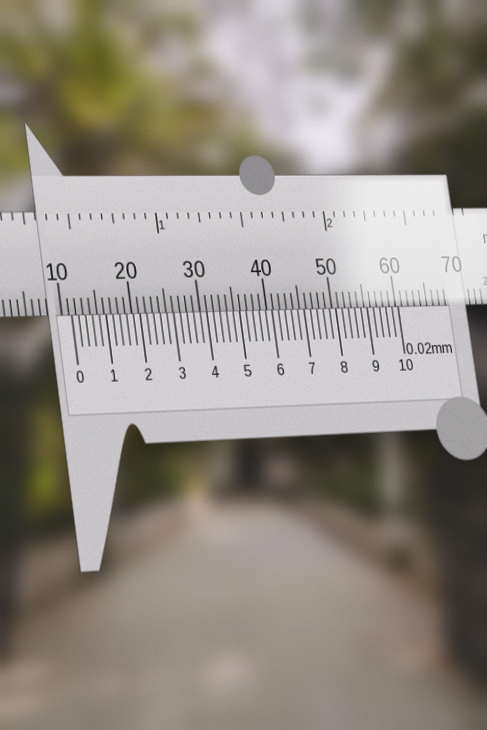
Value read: 11.4,mm
